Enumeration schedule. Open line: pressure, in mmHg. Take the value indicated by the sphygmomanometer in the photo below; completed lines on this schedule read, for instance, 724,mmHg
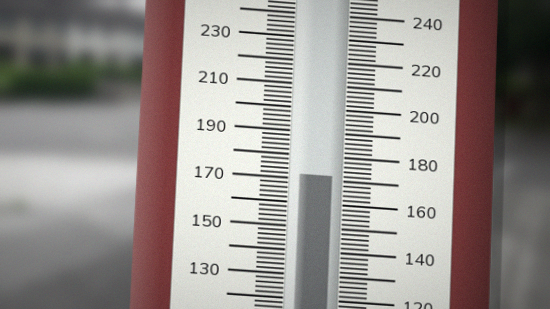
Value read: 172,mmHg
